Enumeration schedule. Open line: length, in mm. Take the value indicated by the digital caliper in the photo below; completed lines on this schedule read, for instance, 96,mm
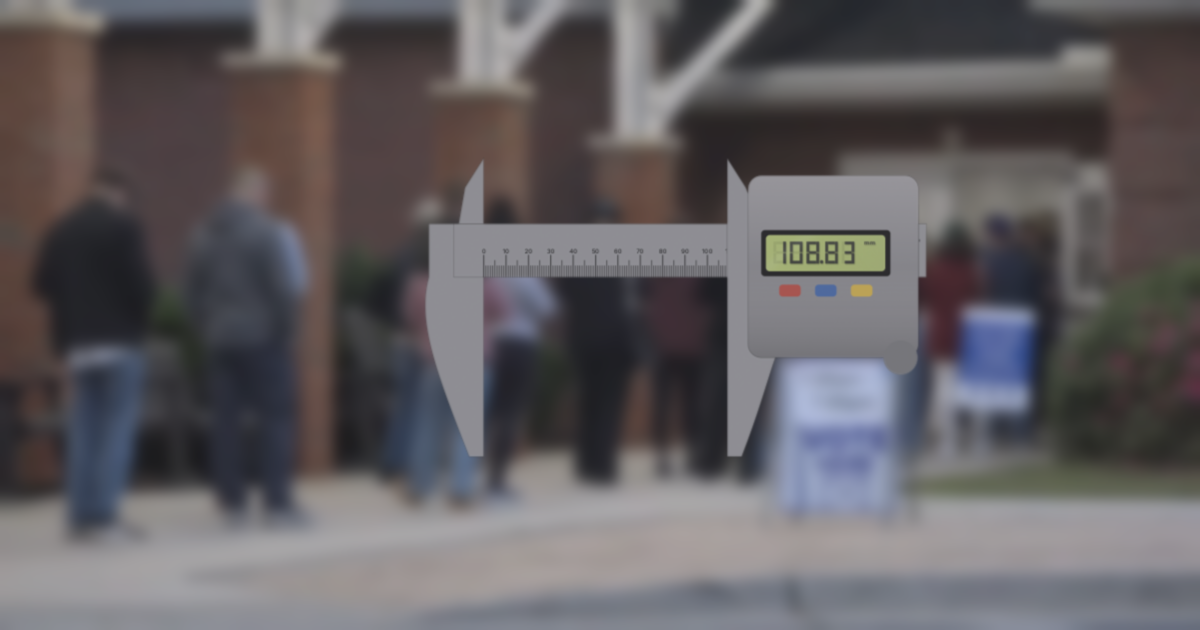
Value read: 108.83,mm
